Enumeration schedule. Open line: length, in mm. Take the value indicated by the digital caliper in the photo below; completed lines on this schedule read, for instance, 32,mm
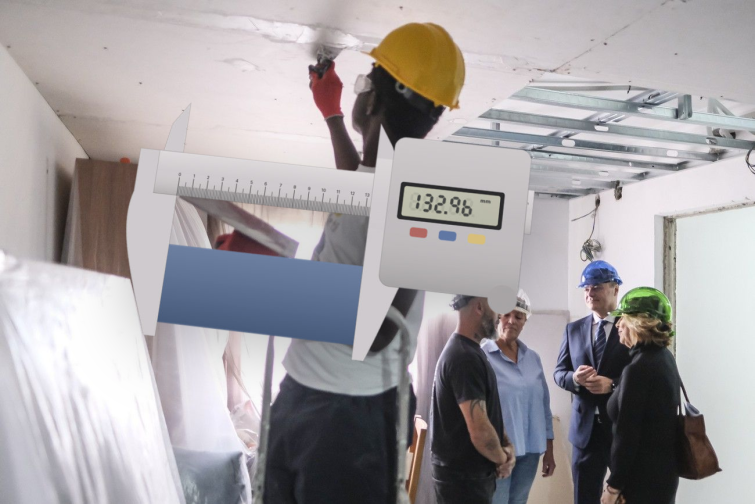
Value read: 132.96,mm
